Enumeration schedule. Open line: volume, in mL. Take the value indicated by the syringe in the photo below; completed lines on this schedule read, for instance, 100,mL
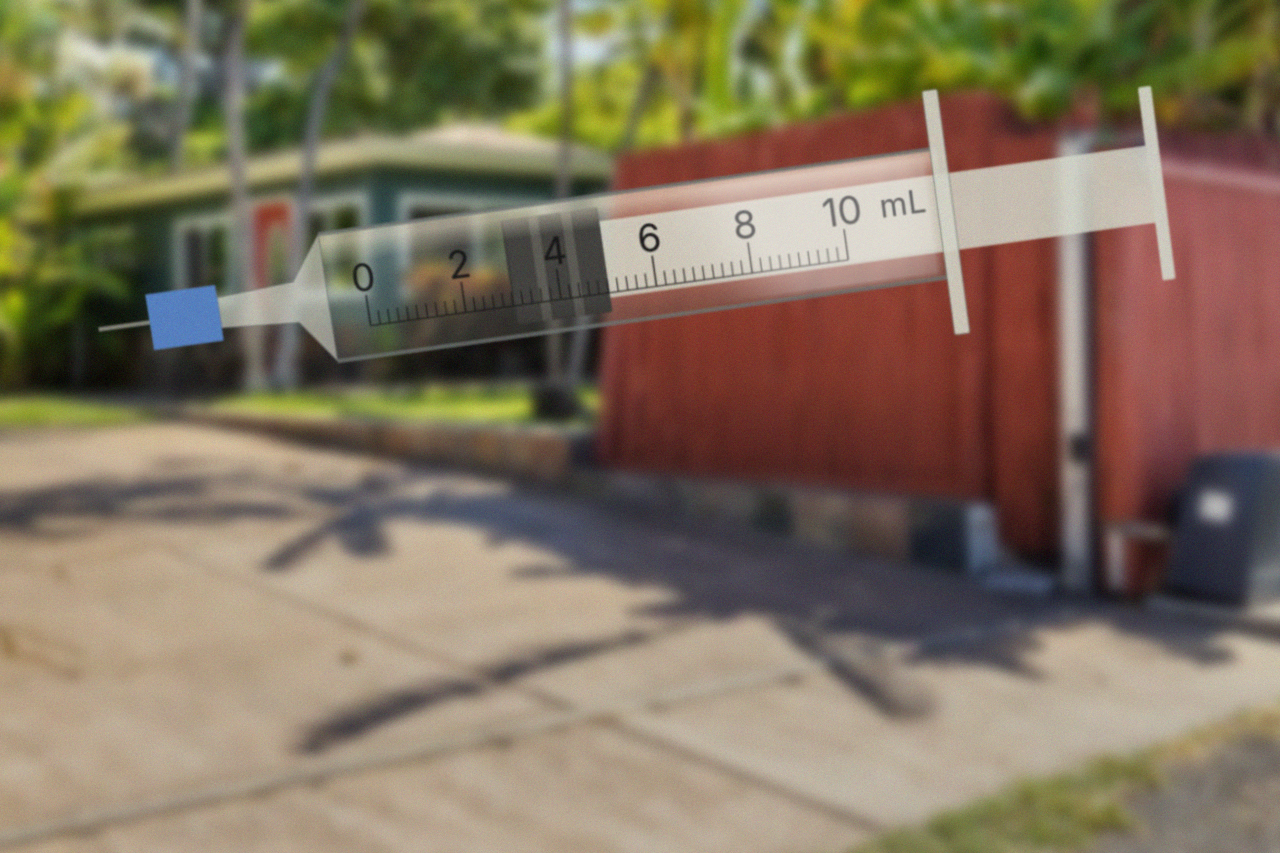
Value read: 3,mL
